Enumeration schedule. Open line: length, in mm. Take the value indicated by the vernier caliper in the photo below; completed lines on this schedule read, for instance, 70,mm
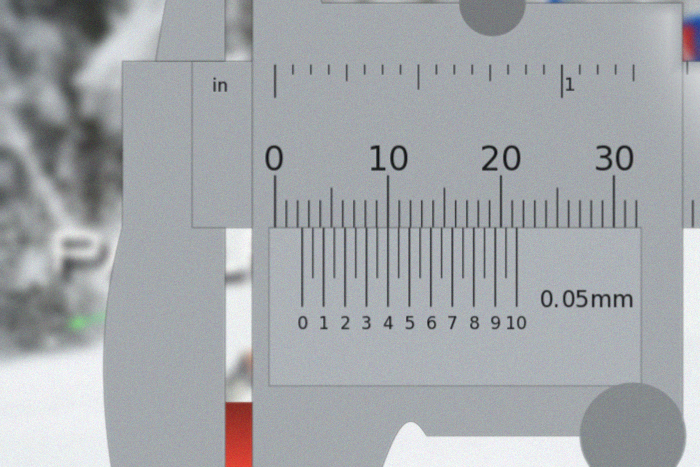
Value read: 2.4,mm
